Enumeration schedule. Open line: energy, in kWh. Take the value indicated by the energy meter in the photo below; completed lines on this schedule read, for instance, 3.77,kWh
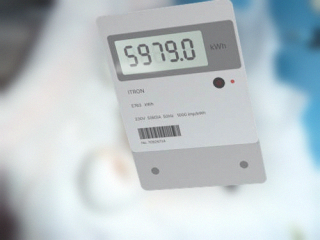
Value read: 5979.0,kWh
